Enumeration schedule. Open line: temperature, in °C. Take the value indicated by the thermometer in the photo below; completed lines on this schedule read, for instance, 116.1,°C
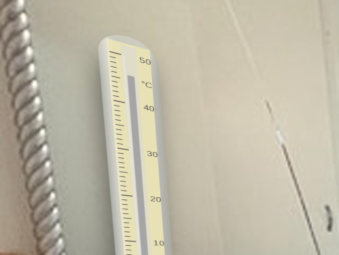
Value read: 46,°C
